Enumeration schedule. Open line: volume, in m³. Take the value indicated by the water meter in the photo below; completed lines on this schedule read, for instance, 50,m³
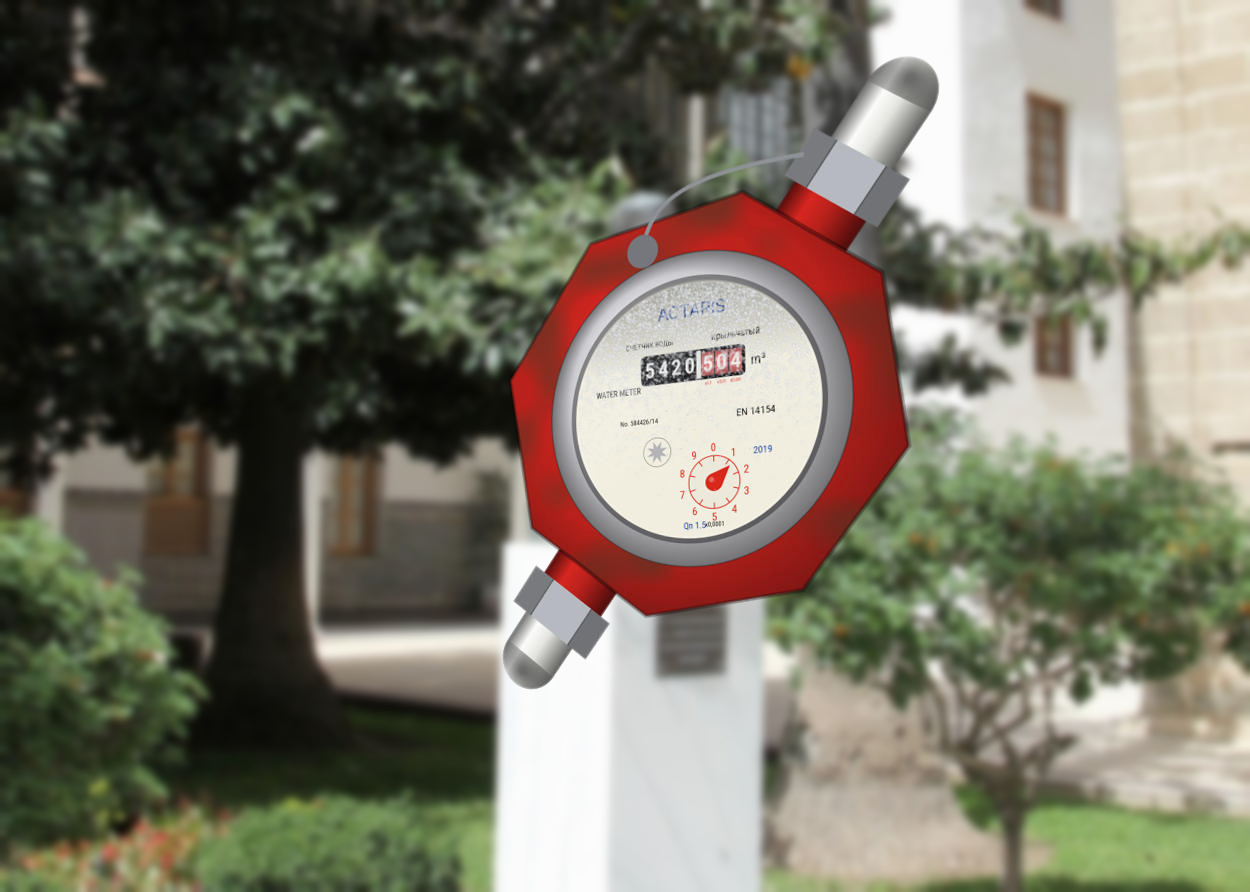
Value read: 5420.5041,m³
